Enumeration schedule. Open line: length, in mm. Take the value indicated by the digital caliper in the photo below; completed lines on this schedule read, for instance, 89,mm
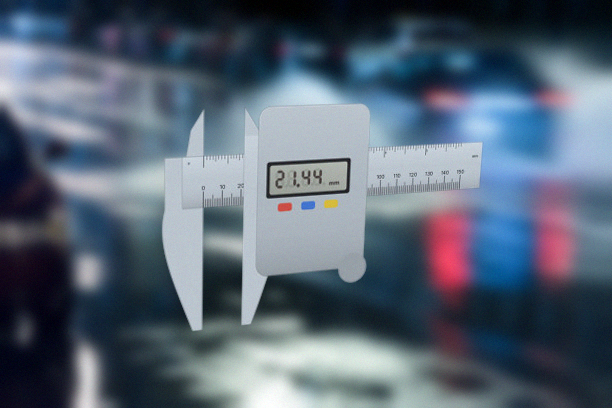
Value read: 21.44,mm
